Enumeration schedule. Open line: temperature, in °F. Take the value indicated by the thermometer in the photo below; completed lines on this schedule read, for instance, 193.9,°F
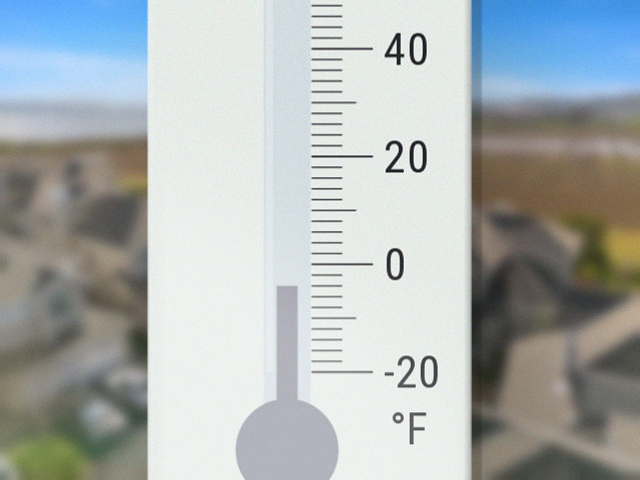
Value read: -4,°F
